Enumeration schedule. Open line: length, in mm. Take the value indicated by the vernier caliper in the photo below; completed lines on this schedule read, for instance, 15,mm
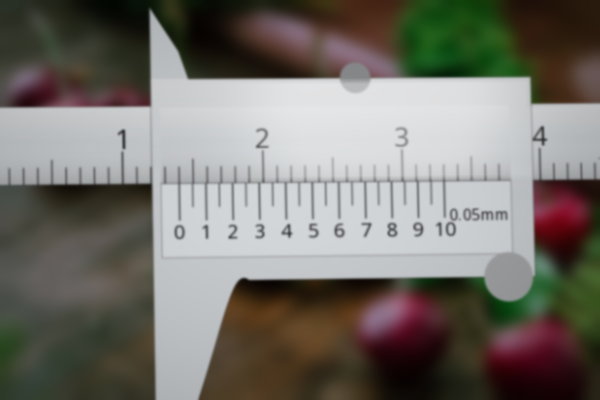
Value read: 14.0,mm
